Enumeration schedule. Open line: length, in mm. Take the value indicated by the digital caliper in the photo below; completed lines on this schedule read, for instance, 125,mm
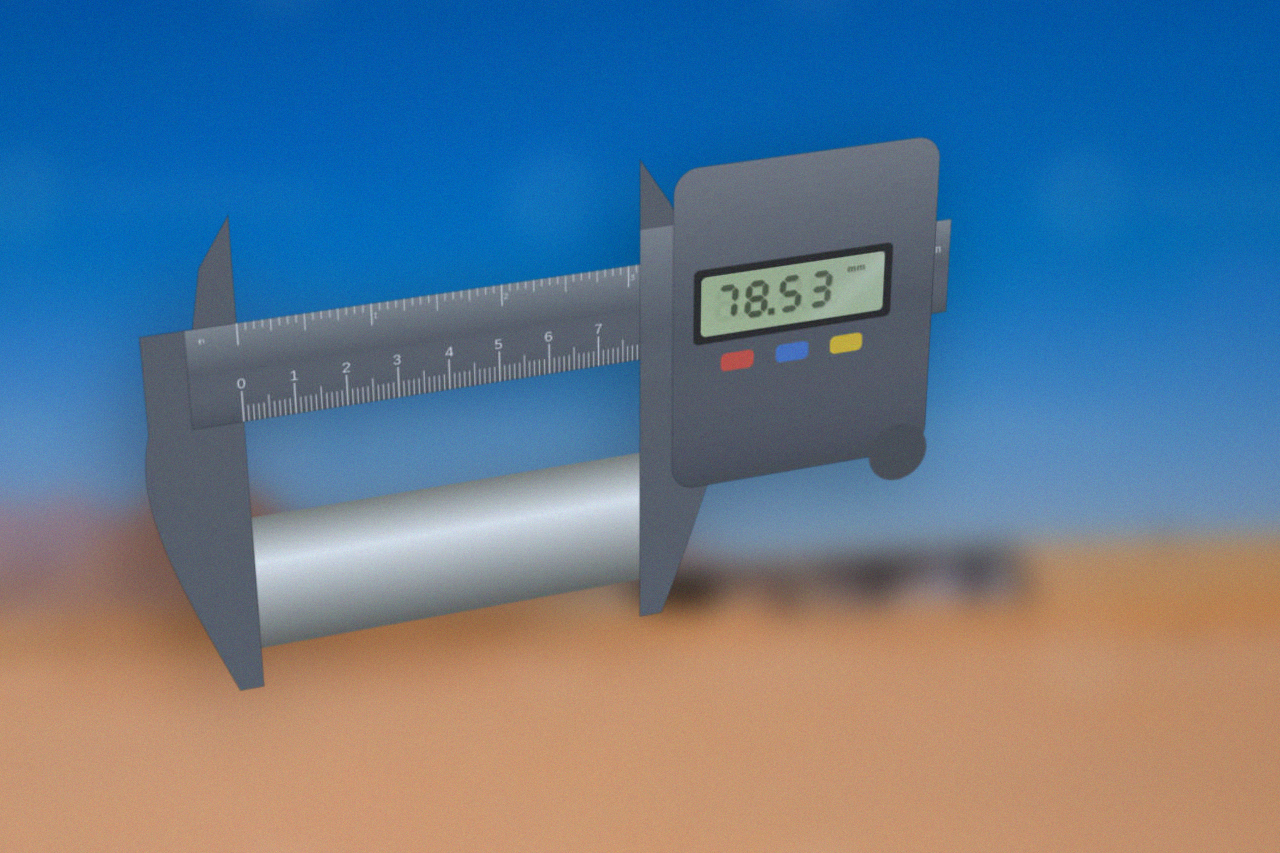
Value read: 78.53,mm
